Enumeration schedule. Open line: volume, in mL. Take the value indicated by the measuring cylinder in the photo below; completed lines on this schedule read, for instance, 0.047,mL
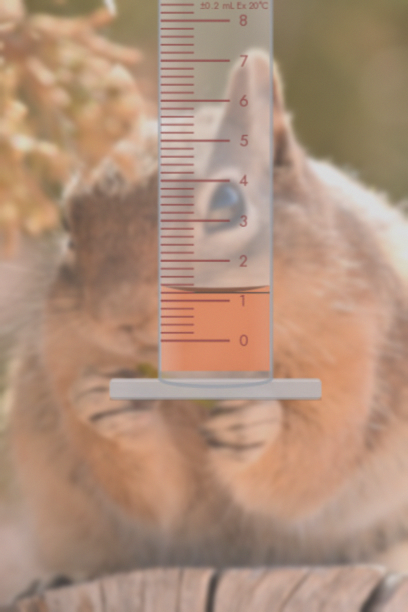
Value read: 1.2,mL
